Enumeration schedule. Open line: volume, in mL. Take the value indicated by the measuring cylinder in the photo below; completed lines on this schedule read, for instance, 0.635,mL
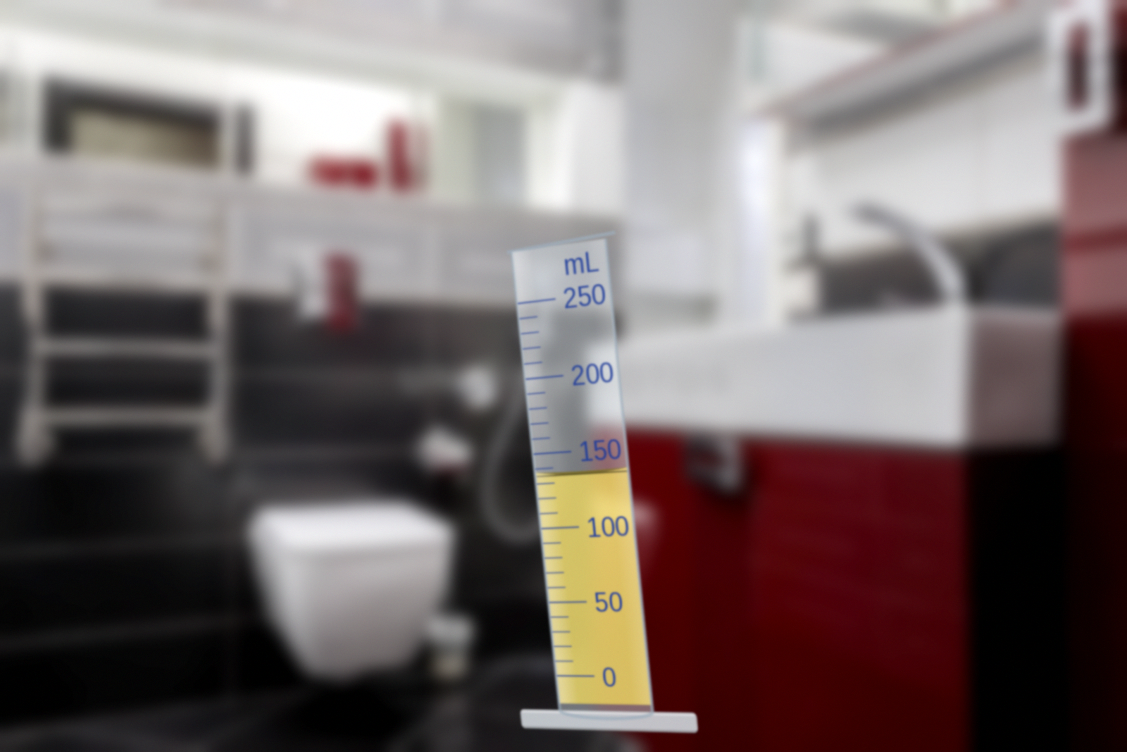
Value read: 135,mL
